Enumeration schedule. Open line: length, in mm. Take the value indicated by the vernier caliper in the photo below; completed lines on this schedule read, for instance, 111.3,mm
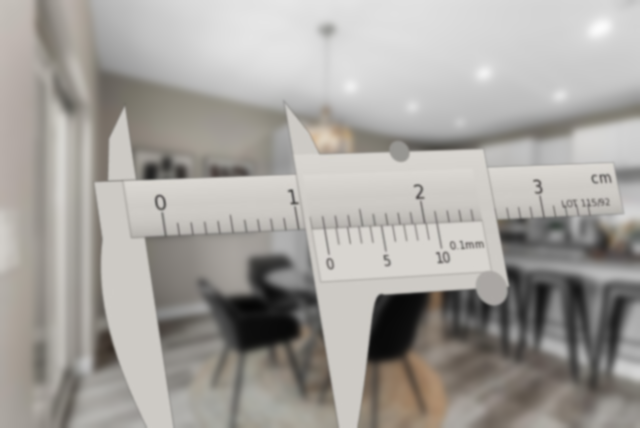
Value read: 12.0,mm
